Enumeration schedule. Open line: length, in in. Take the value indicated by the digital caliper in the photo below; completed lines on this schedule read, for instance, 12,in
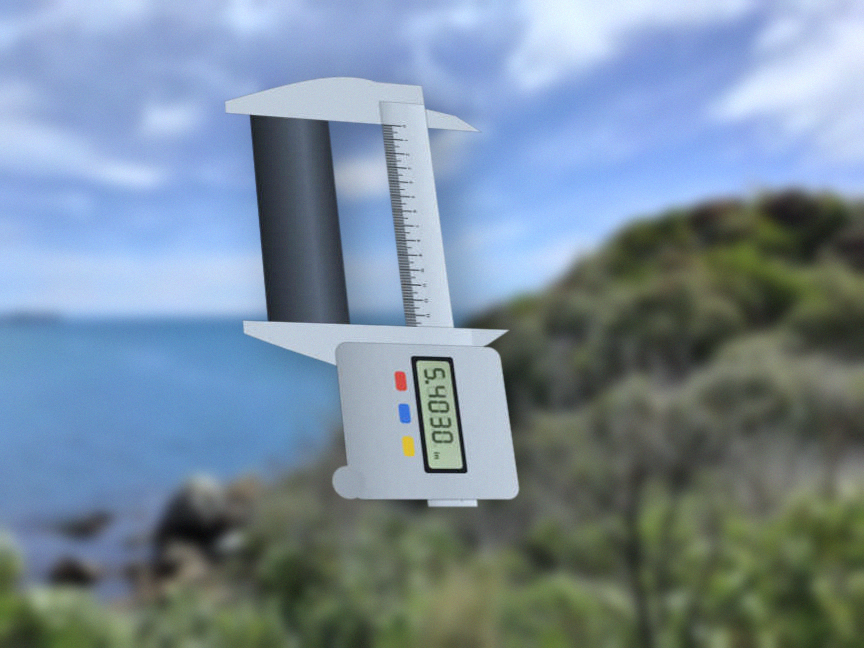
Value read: 5.4030,in
